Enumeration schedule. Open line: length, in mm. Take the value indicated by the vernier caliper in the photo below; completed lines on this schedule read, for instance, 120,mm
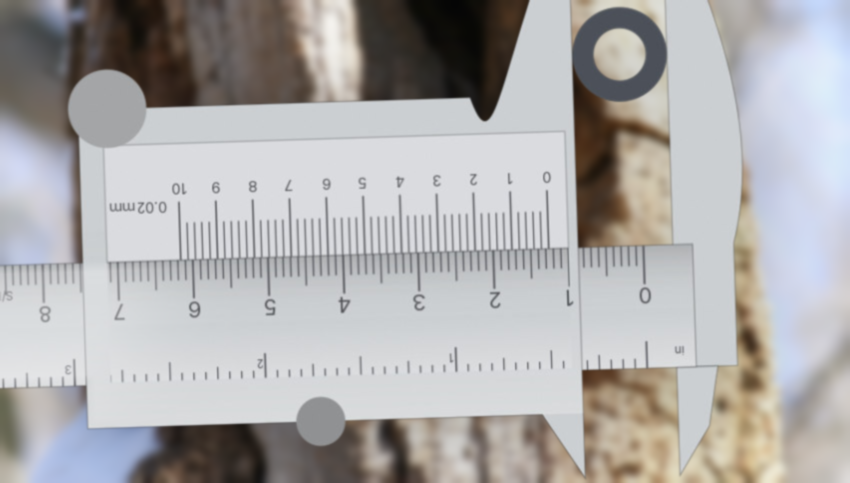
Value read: 12.6,mm
